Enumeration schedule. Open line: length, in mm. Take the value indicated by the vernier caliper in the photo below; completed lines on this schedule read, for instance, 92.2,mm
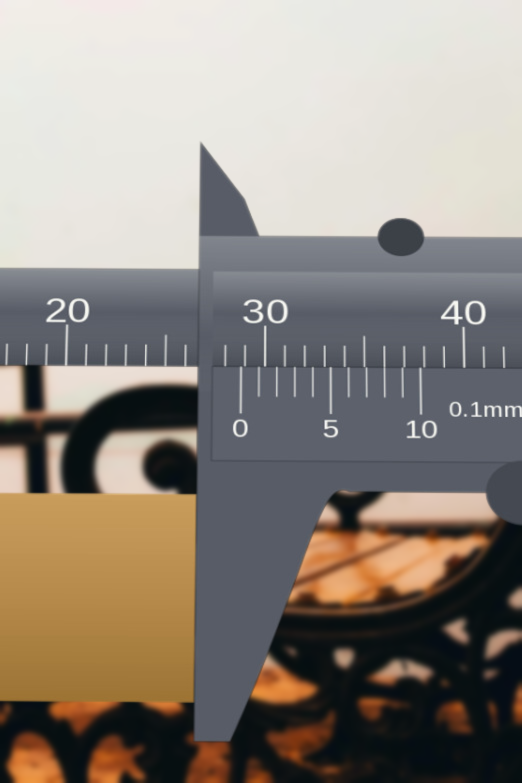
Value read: 28.8,mm
